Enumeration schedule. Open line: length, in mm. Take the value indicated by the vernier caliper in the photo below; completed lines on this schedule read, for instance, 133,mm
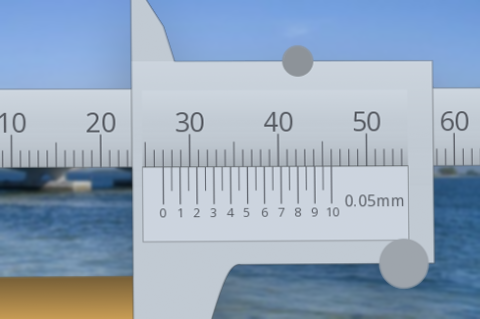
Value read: 27.0,mm
